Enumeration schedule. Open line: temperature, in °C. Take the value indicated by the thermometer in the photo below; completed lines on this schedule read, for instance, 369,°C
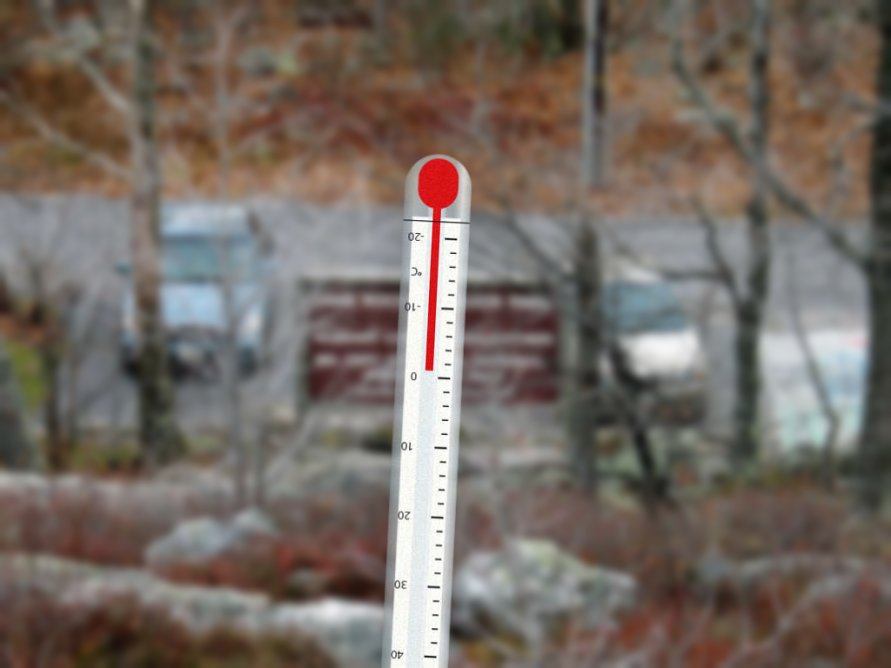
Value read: -1,°C
